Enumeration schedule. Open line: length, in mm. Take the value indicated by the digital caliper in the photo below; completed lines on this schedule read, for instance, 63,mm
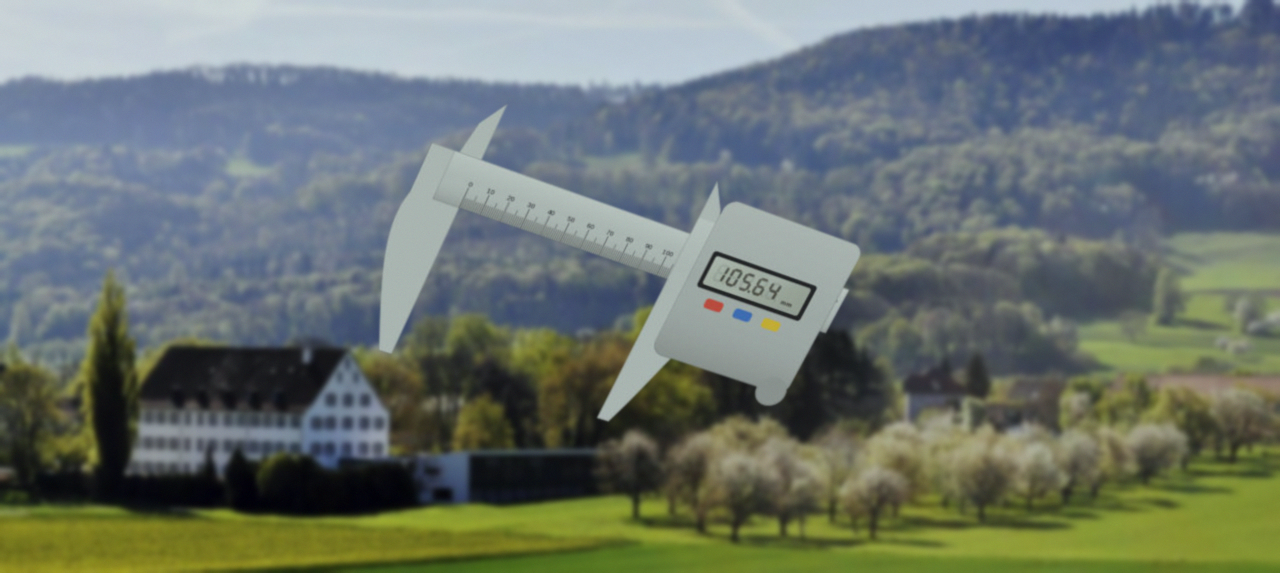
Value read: 105.64,mm
